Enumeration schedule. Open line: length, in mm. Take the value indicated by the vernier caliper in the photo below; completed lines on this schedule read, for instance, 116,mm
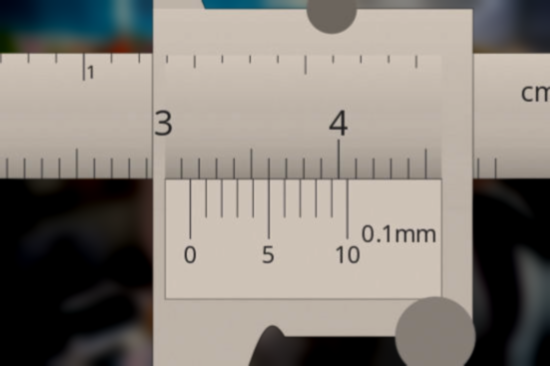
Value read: 31.5,mm
